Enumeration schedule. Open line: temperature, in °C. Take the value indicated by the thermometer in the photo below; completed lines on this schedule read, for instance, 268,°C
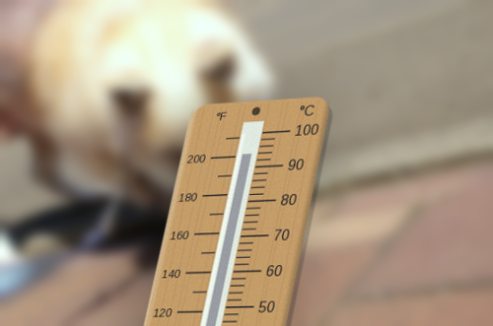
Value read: 94,°C
